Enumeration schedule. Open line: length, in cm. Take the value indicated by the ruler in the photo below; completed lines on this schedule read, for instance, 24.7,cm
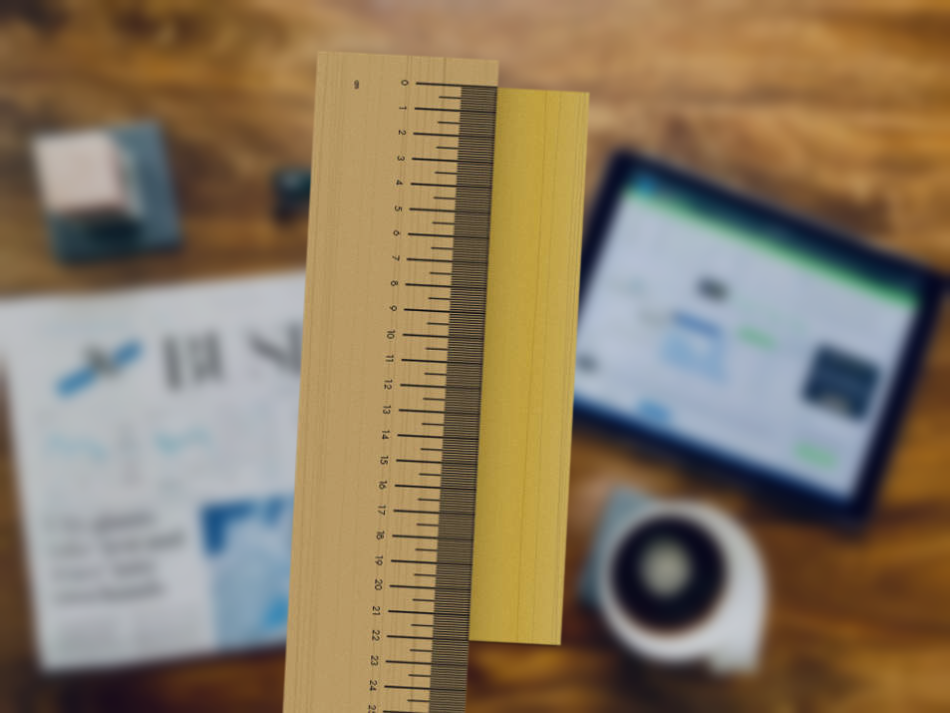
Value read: 22,cm
